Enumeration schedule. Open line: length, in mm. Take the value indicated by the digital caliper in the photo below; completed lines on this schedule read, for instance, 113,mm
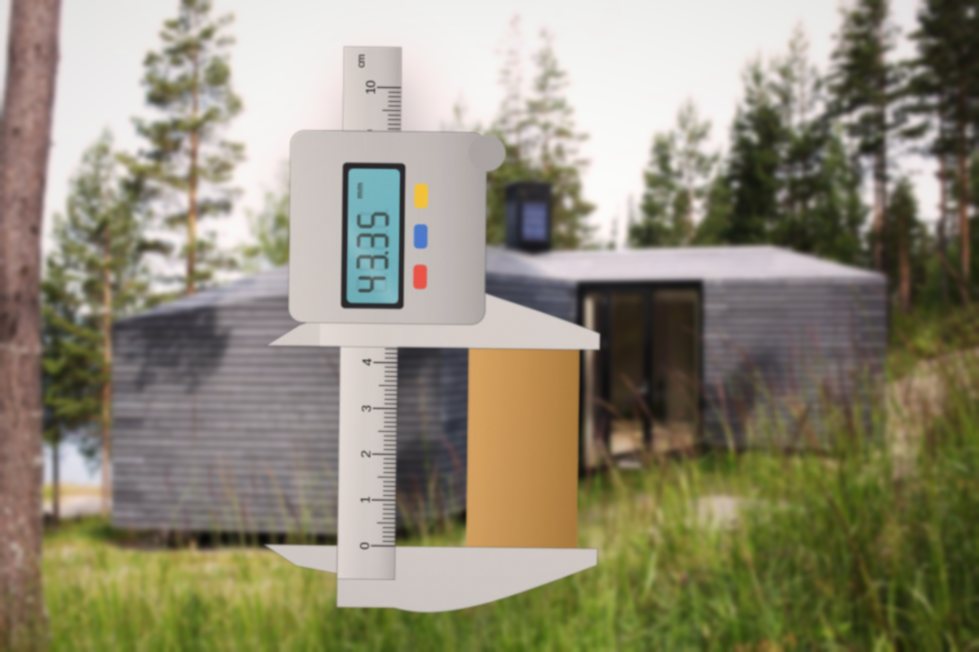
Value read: 43.35,mm
